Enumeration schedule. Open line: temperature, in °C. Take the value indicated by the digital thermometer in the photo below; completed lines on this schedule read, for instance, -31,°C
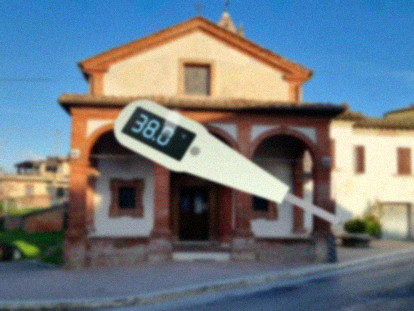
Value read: 38.0,°C
